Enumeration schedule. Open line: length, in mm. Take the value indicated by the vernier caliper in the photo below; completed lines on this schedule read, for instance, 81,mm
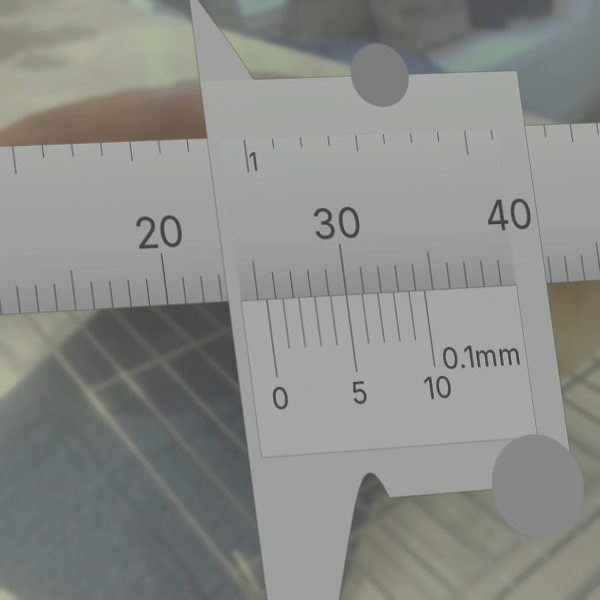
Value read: 25.5,mm
